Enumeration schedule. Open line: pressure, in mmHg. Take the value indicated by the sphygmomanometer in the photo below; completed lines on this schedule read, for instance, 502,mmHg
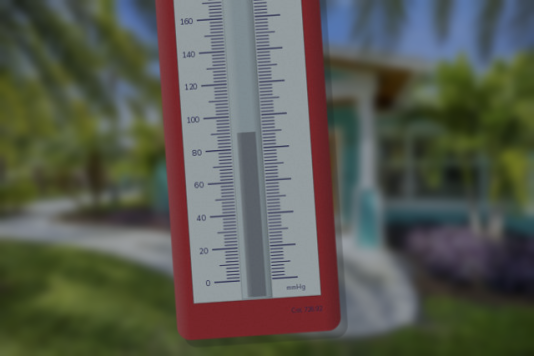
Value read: 90,mmHg
